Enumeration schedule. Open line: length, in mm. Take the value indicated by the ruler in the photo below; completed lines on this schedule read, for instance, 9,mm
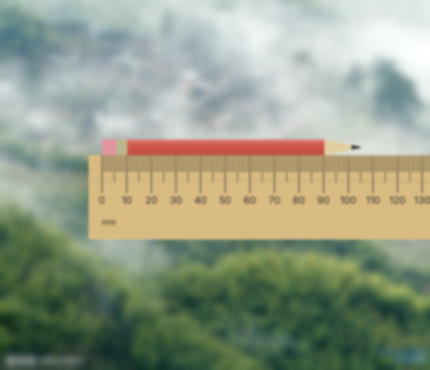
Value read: 105,mm
